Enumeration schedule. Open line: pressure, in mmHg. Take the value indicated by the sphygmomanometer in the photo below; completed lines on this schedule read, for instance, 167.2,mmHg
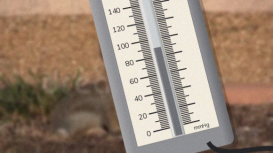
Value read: 90,mmHg
